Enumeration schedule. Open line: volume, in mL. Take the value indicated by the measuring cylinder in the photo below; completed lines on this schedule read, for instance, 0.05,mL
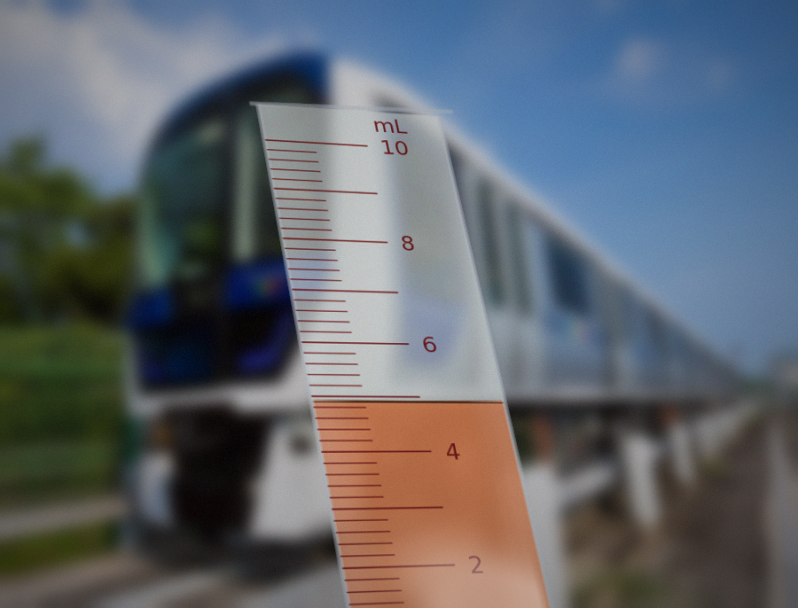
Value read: 4.9,mL
